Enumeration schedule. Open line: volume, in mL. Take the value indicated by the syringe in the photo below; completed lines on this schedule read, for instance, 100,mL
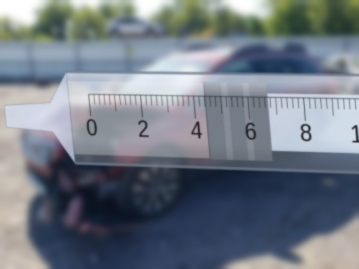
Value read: 4.4,mL
